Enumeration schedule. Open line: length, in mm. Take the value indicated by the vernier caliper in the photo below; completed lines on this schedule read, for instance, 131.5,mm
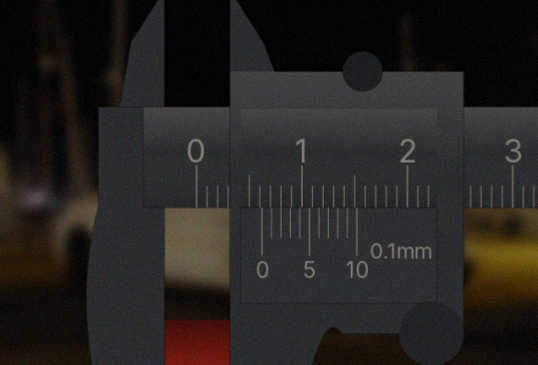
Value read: 6.2,mm
